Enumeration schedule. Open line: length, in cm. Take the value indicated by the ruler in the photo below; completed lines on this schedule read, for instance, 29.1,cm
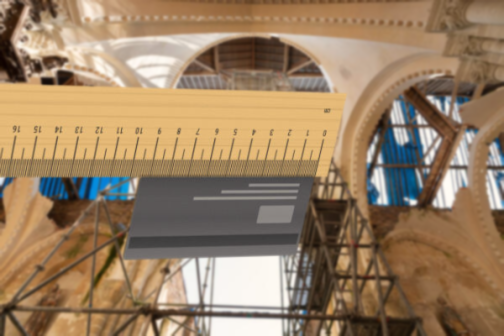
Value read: 9.5,cm
